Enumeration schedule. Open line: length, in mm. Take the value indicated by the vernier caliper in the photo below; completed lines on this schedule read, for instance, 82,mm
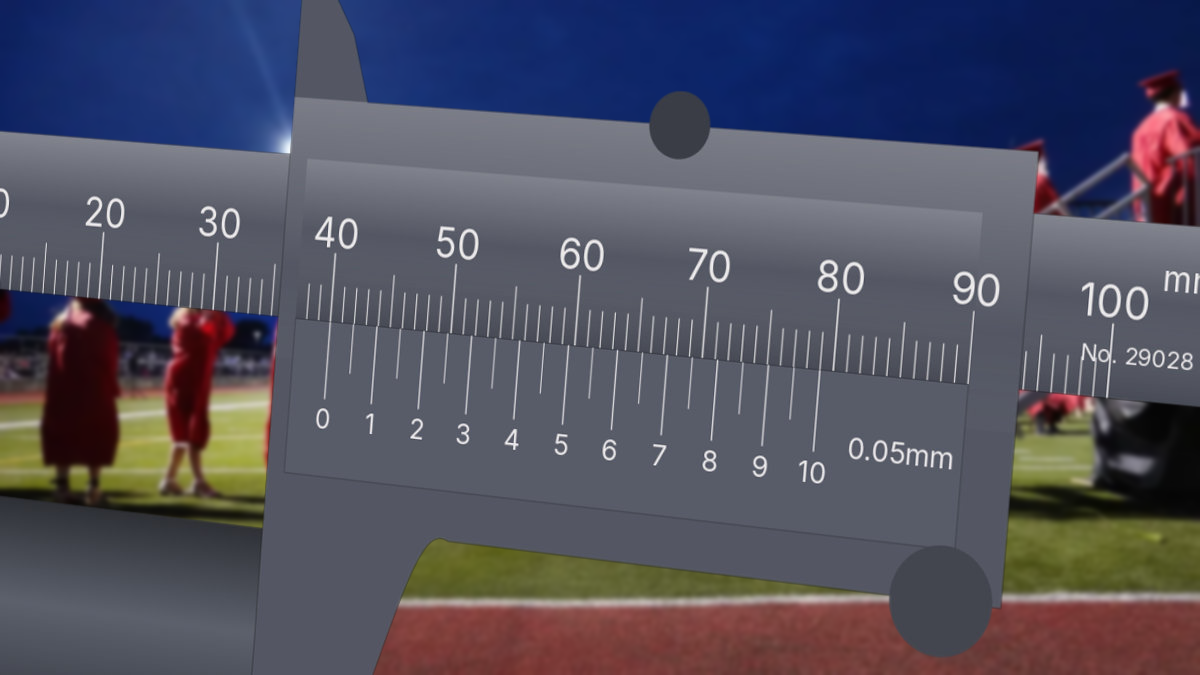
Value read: 40.0,mm
